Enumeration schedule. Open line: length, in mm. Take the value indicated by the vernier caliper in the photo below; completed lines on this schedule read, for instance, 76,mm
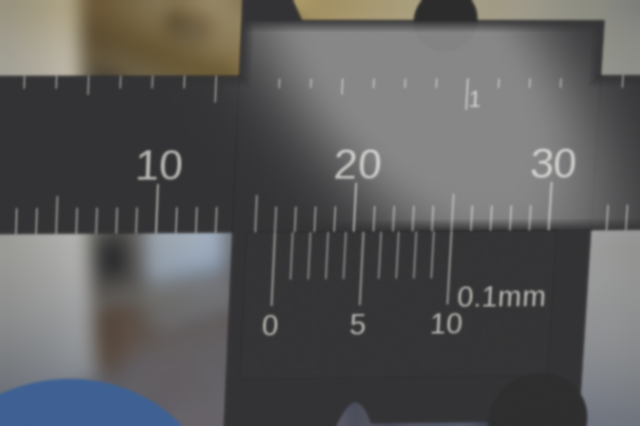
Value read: 16.0,mm
